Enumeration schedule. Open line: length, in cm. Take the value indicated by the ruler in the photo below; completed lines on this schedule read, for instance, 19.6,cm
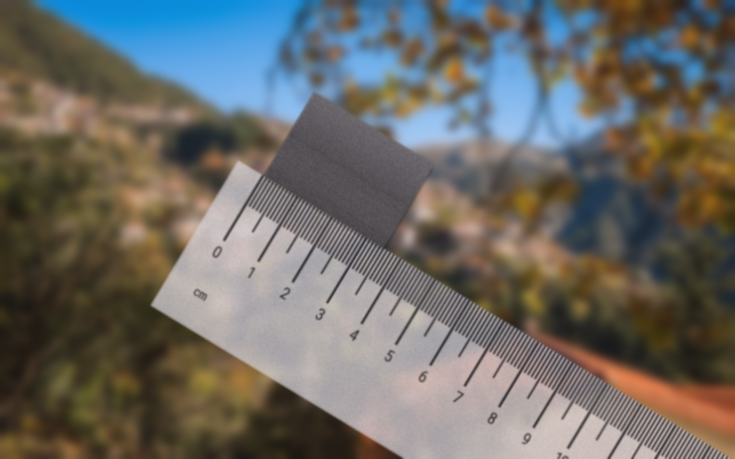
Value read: 3.5,cm
